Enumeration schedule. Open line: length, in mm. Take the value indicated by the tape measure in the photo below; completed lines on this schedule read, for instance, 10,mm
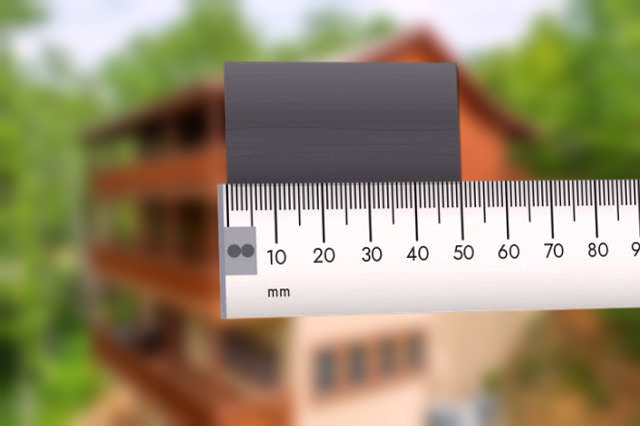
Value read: 50,mm
